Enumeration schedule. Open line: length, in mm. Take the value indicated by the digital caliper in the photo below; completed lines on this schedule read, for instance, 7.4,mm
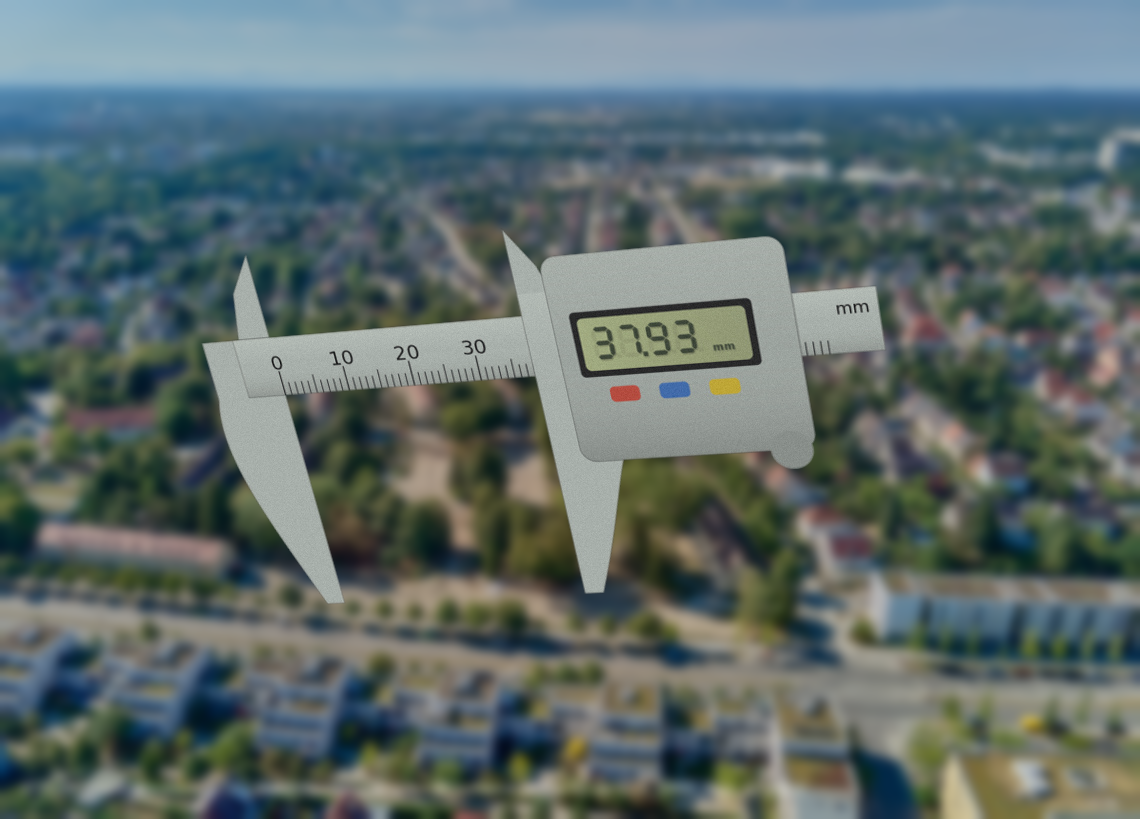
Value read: 37.93,mm
